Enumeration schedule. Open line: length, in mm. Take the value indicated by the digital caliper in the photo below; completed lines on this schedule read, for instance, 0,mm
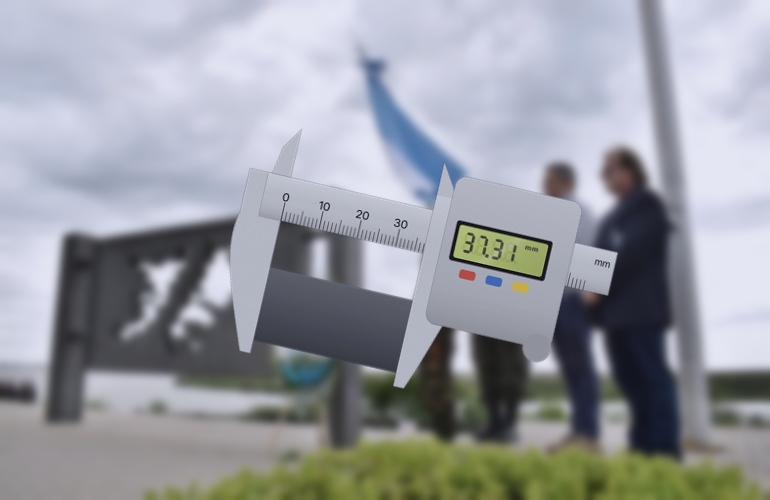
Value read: 37.31,mm
